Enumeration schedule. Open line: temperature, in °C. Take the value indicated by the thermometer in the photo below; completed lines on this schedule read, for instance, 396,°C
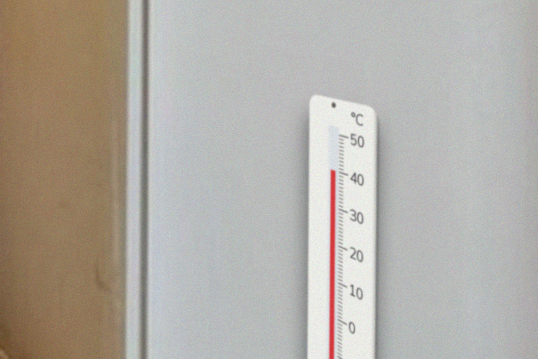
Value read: 40,°C
